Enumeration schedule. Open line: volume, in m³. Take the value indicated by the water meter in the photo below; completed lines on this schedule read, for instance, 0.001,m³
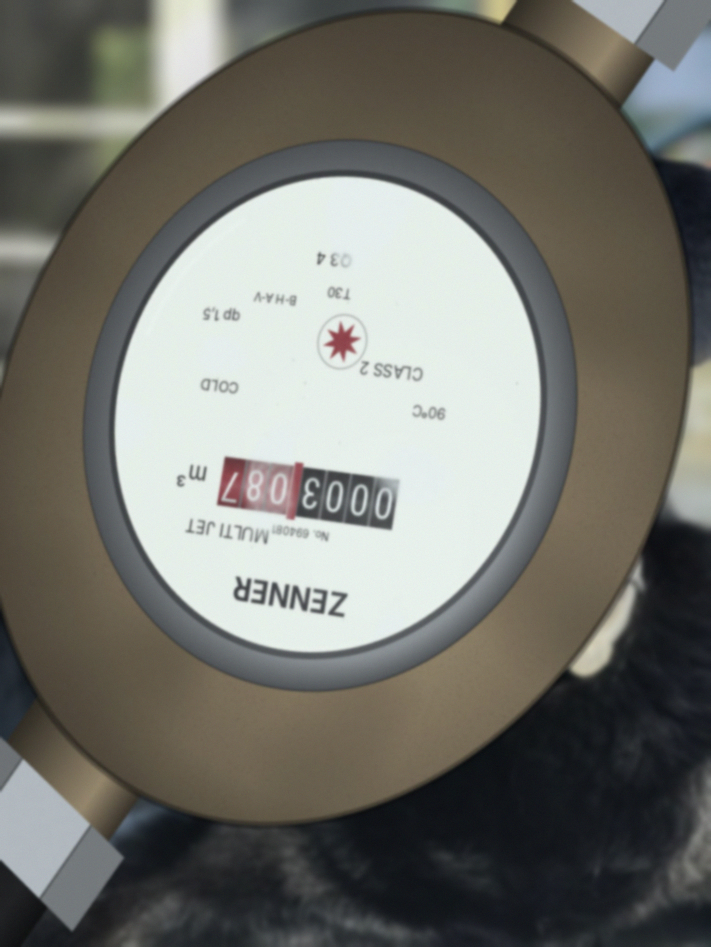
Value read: 3.087,m³
